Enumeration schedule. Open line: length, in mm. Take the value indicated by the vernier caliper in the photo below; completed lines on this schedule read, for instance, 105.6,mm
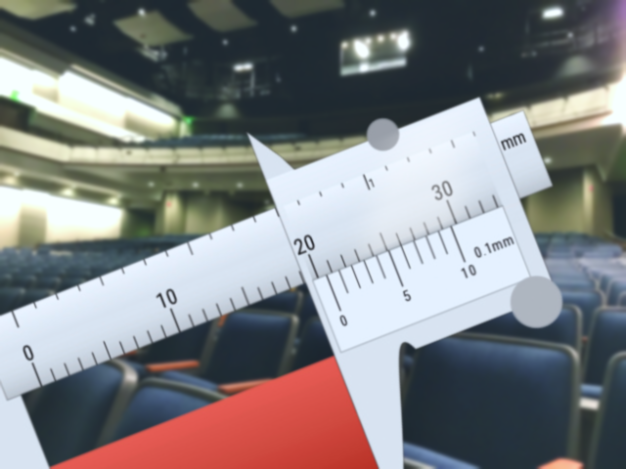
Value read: 20.6,mm
